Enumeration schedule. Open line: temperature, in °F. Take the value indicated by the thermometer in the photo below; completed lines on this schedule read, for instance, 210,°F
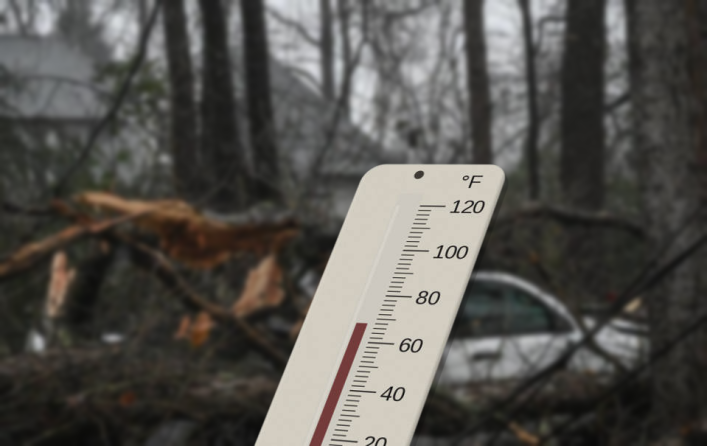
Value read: 68,°F
